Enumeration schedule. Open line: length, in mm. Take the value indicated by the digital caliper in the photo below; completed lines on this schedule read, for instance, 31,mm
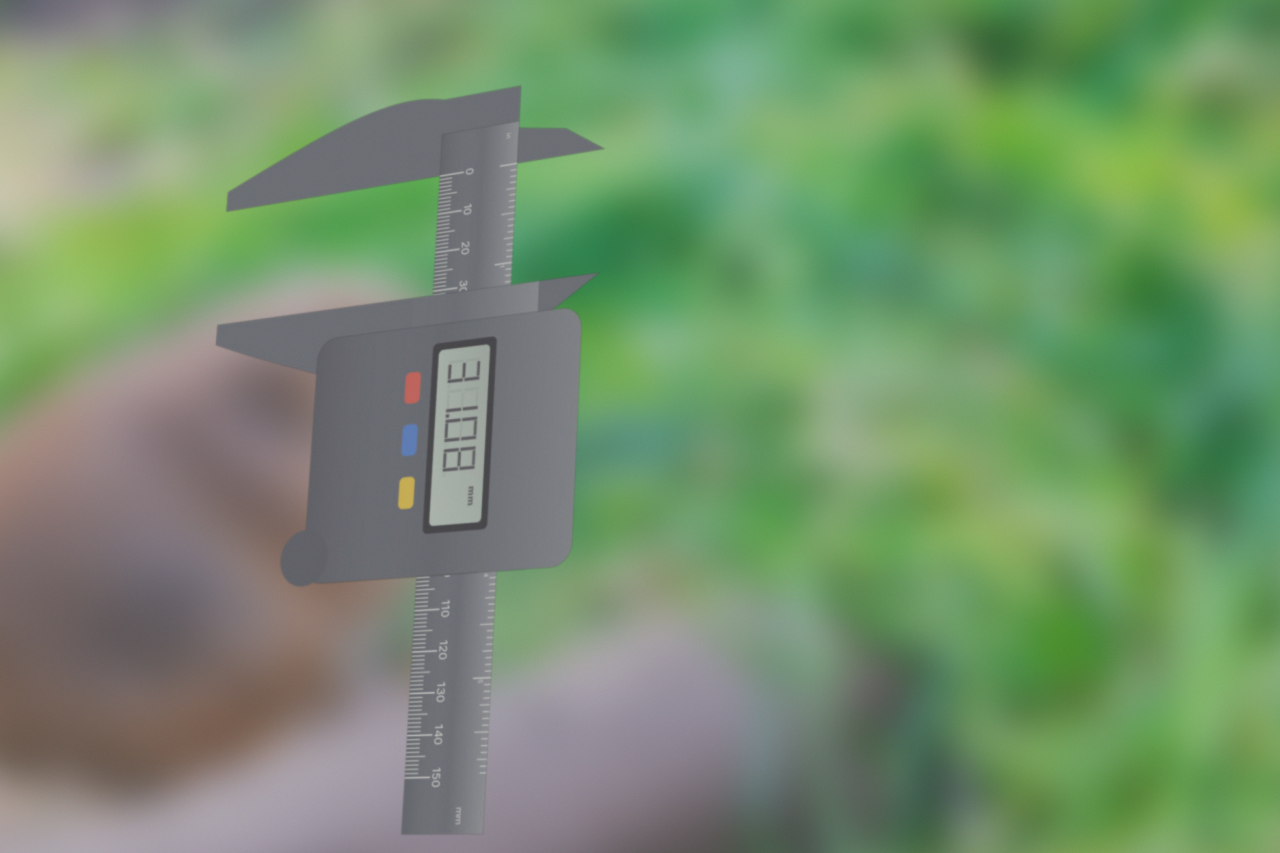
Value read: 31.08,mm
